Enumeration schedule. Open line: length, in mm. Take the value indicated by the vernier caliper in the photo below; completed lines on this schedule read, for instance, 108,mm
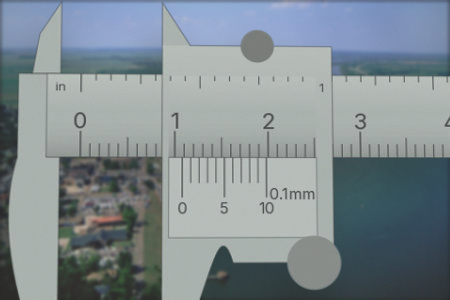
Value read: 10.8,mm
